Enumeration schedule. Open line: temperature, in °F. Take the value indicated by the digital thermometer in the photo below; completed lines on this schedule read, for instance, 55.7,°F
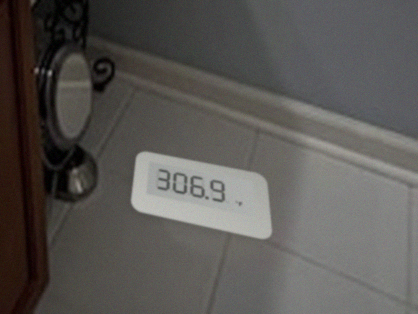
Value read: 306.9,°F
